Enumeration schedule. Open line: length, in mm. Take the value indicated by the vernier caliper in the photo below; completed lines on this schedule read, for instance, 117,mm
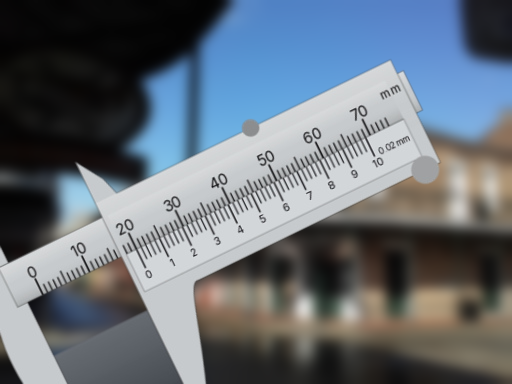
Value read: 20.0,mm
